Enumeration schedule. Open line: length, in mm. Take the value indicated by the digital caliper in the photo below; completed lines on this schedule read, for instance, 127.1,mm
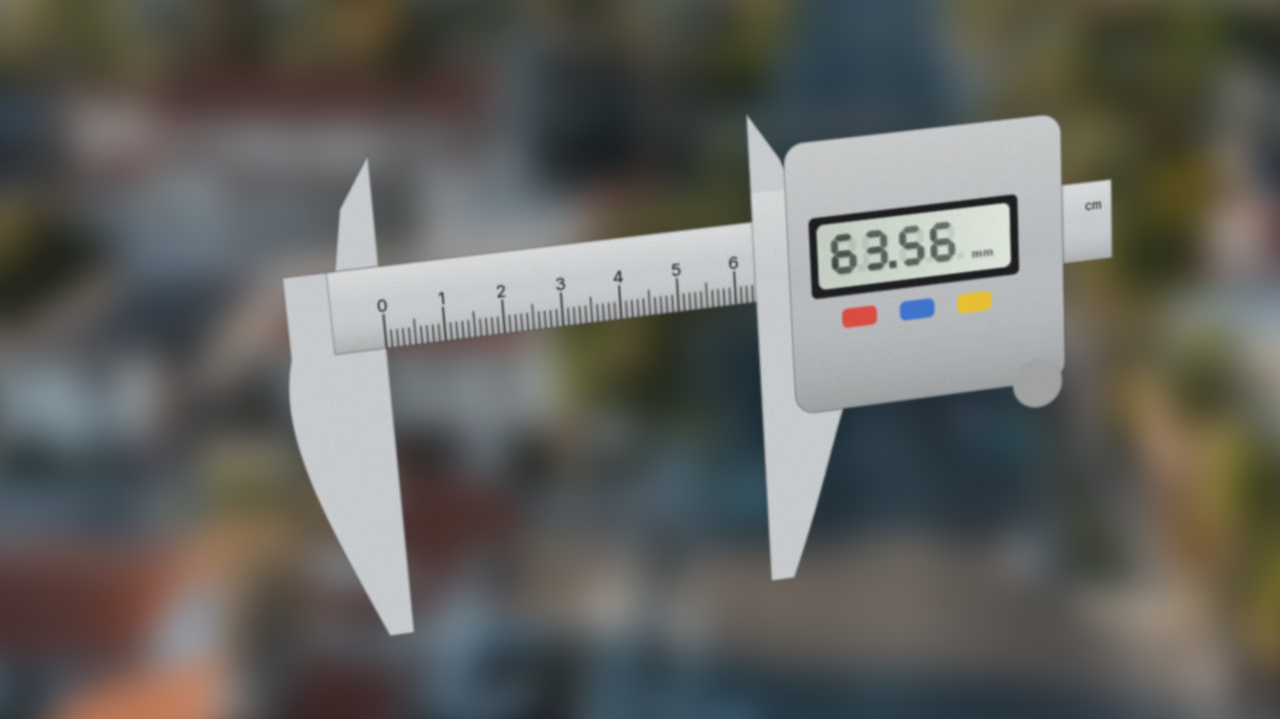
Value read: 63.56,mm
